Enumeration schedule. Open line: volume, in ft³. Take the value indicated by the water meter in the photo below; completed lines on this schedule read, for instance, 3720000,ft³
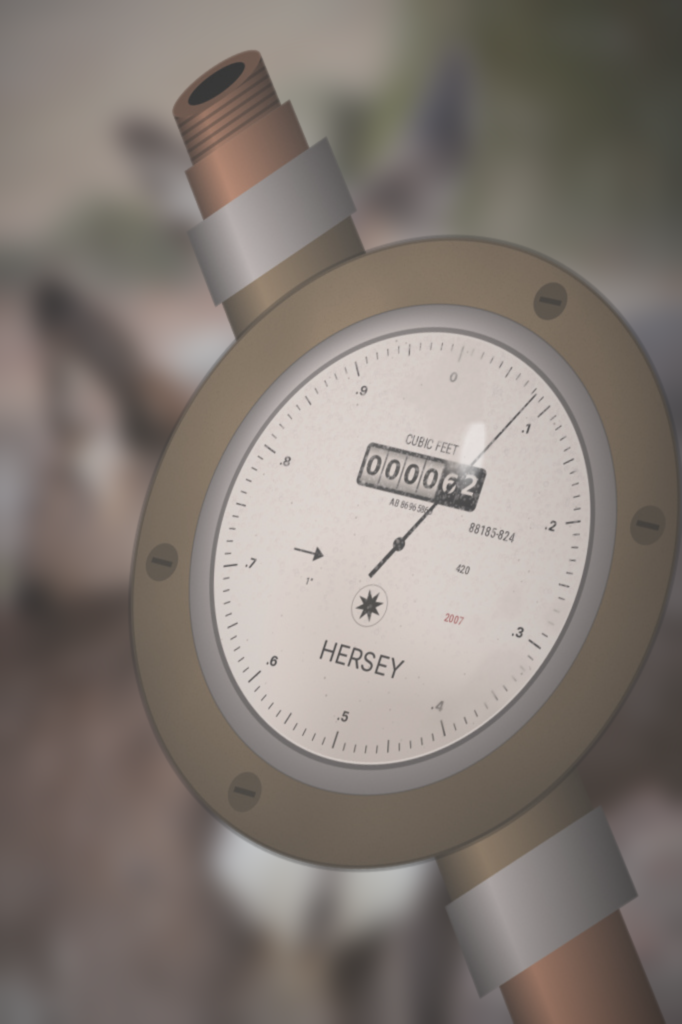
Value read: 62.08,ft³
